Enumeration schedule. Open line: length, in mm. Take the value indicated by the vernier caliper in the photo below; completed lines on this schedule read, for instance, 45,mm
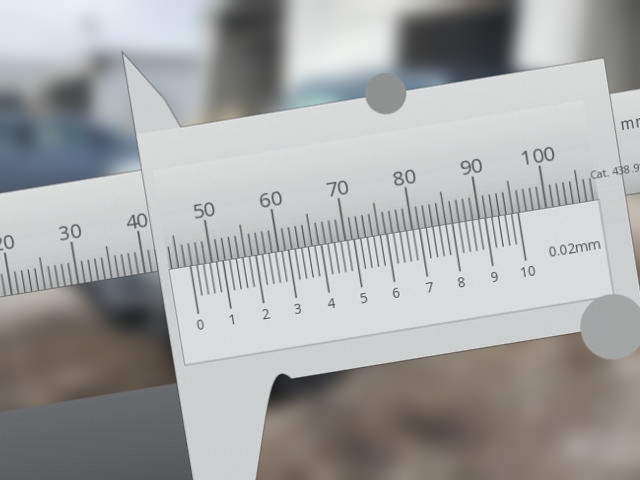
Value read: 46.8,mm
